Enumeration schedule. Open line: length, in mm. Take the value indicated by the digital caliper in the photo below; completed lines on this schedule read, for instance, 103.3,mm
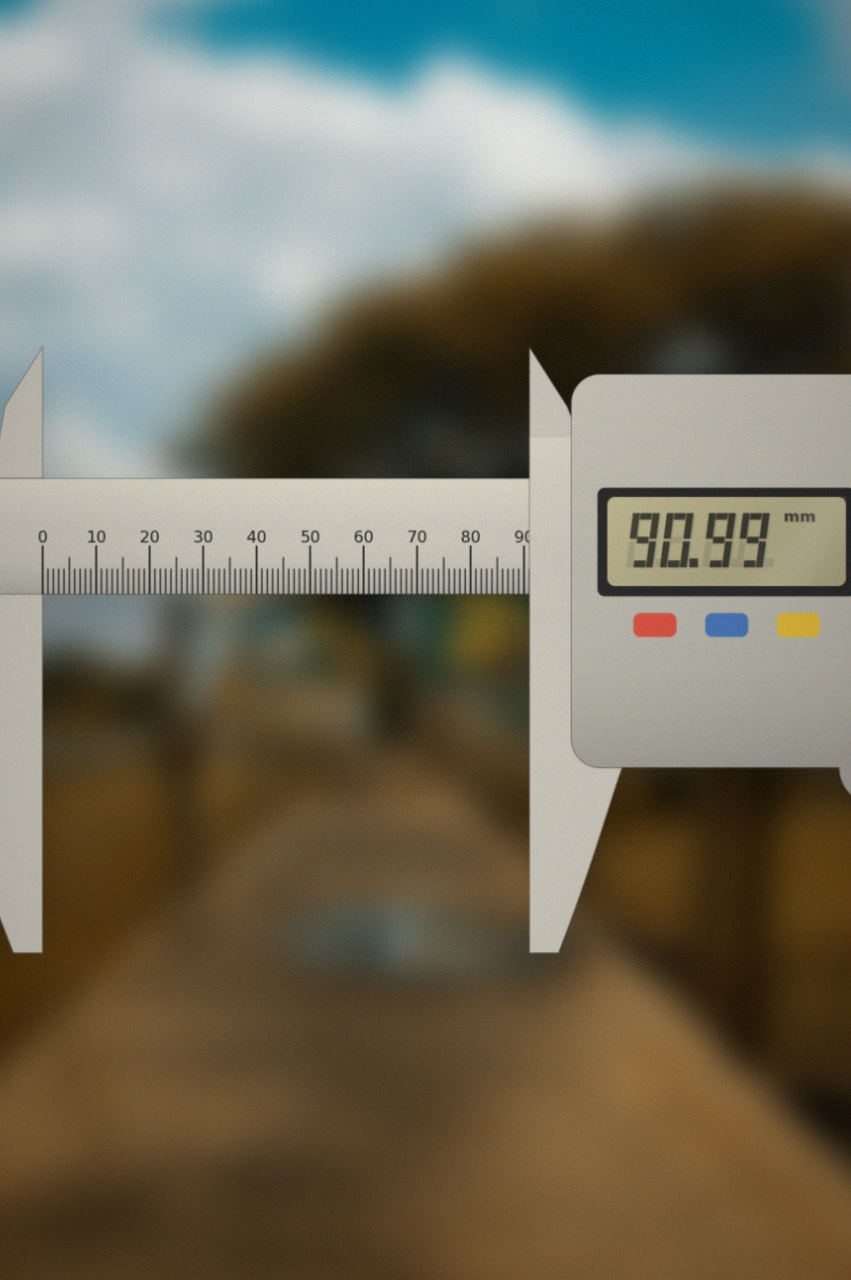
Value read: 90.99,mm
